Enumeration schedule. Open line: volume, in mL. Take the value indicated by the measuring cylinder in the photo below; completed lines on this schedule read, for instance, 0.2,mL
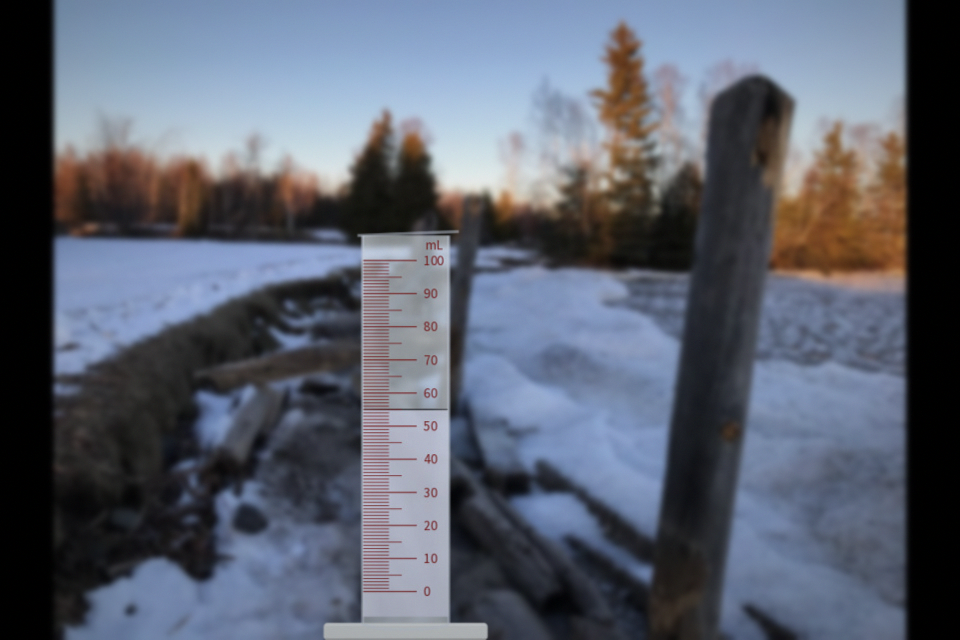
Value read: 55,mL
